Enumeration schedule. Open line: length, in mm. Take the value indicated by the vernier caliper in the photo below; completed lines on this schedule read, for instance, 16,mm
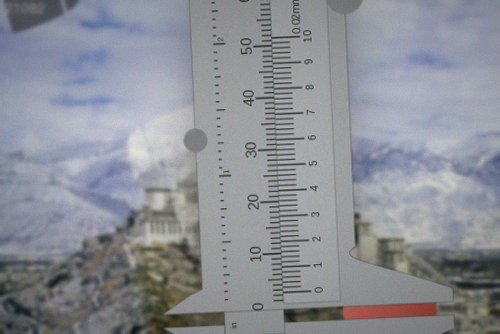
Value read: 2.5,mm
